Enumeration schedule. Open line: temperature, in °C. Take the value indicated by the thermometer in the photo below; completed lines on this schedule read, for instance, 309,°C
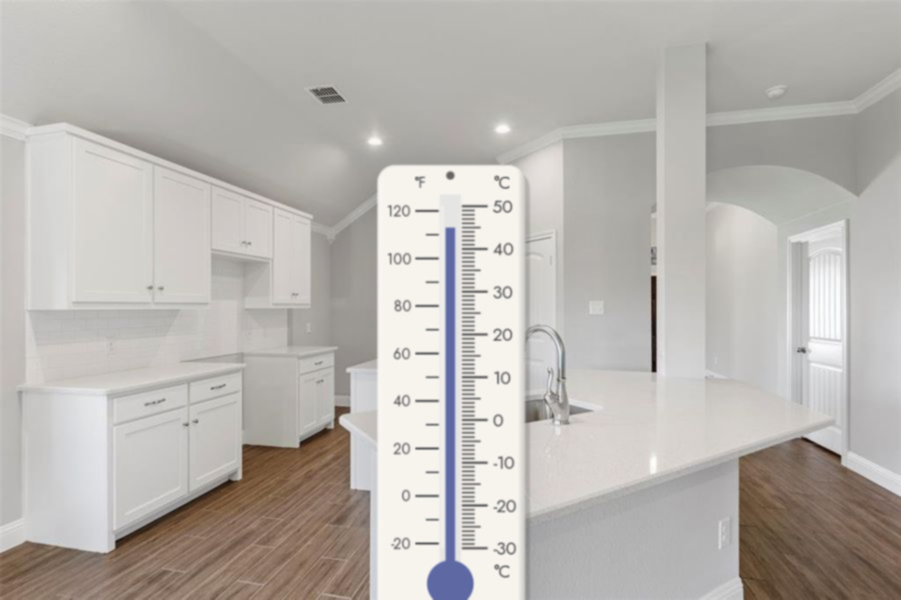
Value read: 45,°C
